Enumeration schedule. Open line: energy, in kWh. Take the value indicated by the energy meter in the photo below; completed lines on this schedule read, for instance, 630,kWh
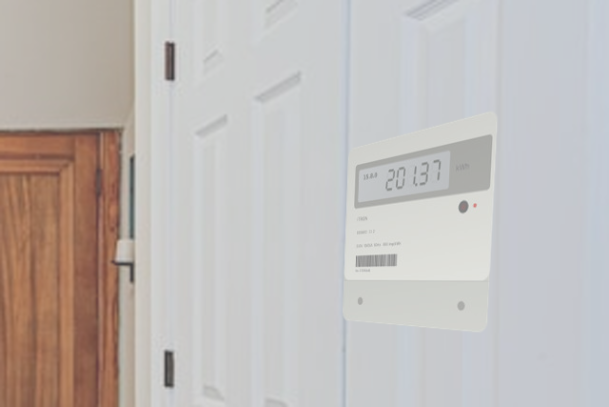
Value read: 201.37,kWh
